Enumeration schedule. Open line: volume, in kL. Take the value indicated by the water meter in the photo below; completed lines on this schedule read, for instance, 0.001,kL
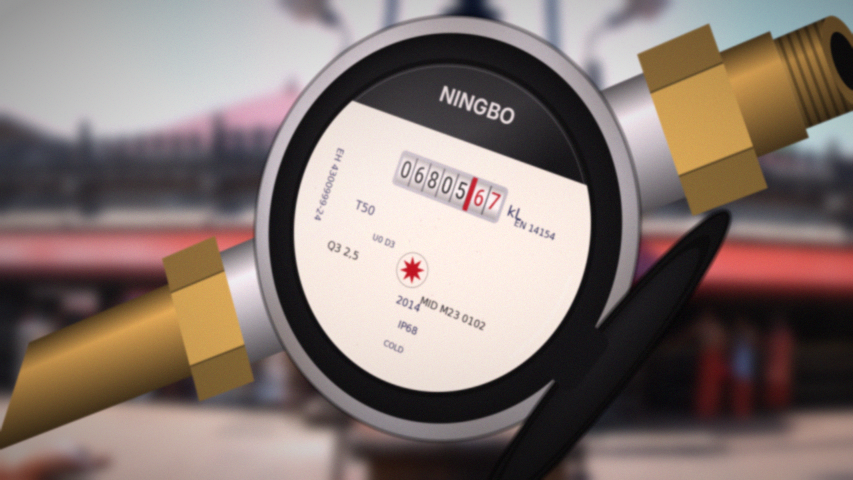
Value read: 6805.67,kL
